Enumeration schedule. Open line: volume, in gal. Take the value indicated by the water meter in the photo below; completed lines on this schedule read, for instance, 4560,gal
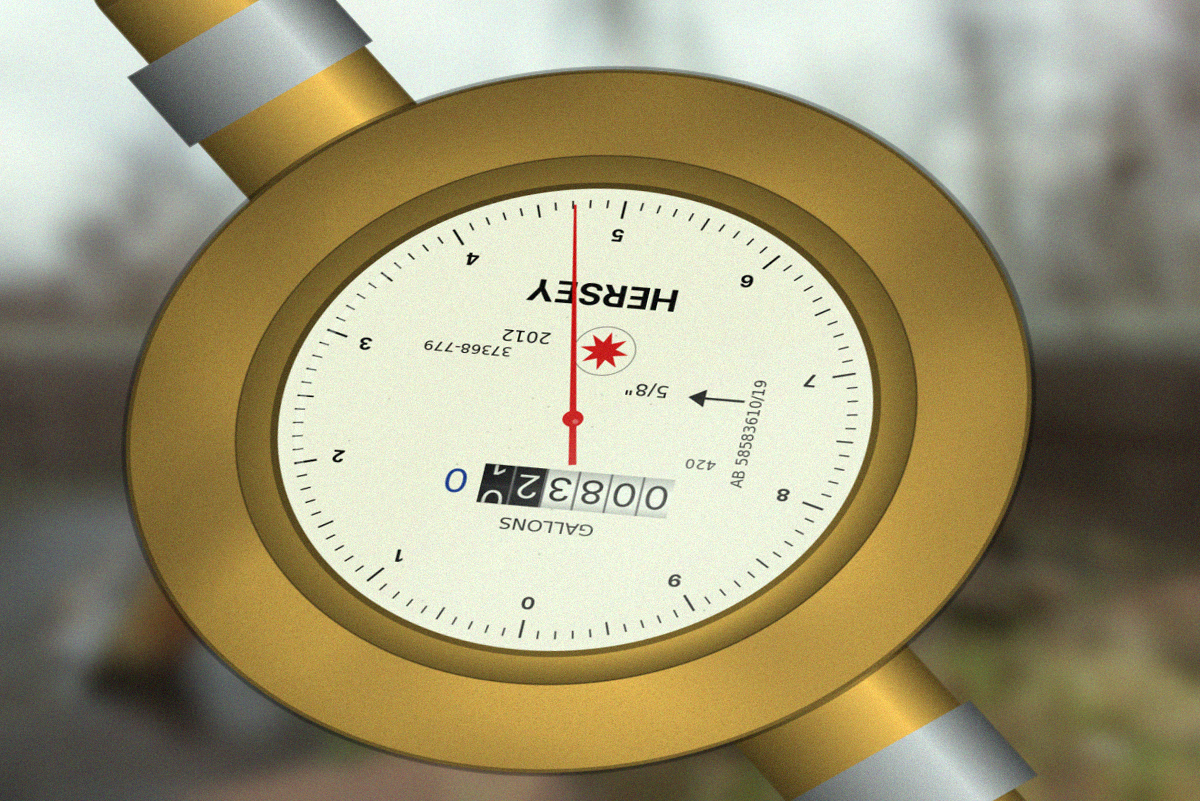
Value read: 83204.7,gal
